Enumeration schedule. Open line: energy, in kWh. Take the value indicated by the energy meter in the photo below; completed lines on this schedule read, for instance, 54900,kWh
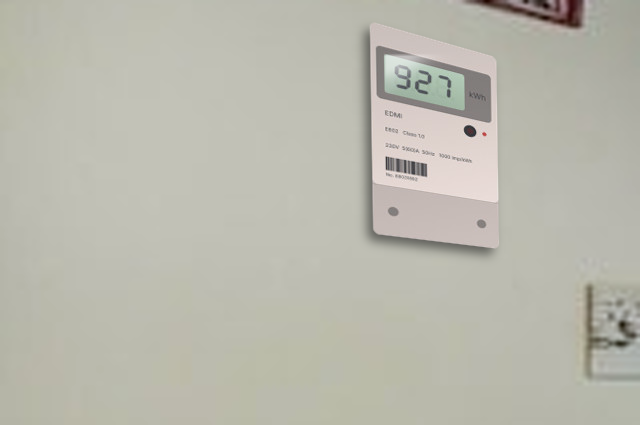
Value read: 927,kWh
